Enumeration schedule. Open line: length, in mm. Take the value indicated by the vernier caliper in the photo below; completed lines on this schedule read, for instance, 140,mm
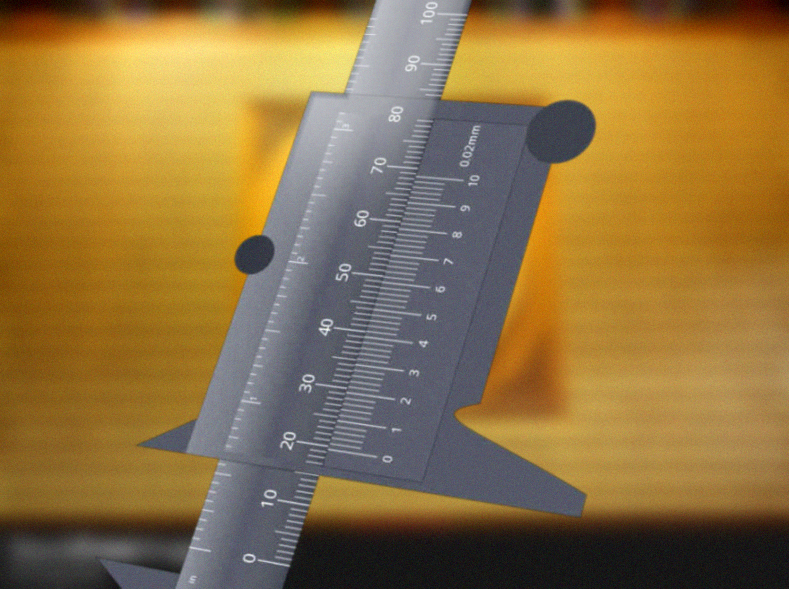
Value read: 19.5,mm
